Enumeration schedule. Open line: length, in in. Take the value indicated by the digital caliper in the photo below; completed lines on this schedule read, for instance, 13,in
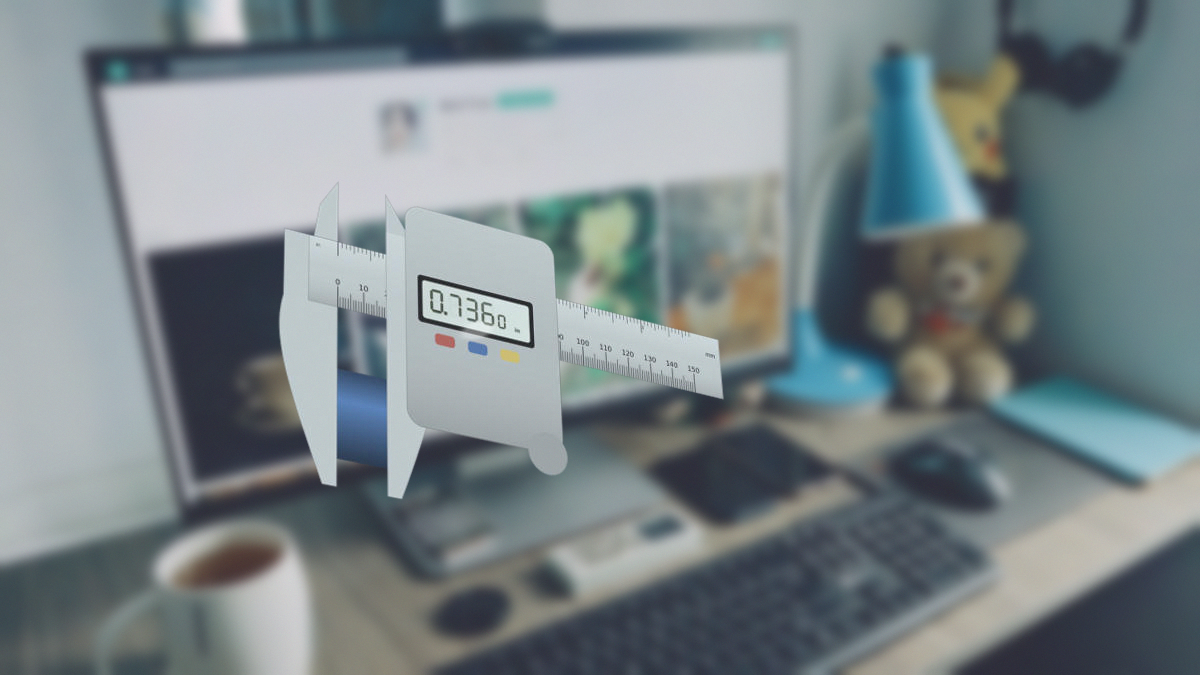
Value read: 0.7360,in
